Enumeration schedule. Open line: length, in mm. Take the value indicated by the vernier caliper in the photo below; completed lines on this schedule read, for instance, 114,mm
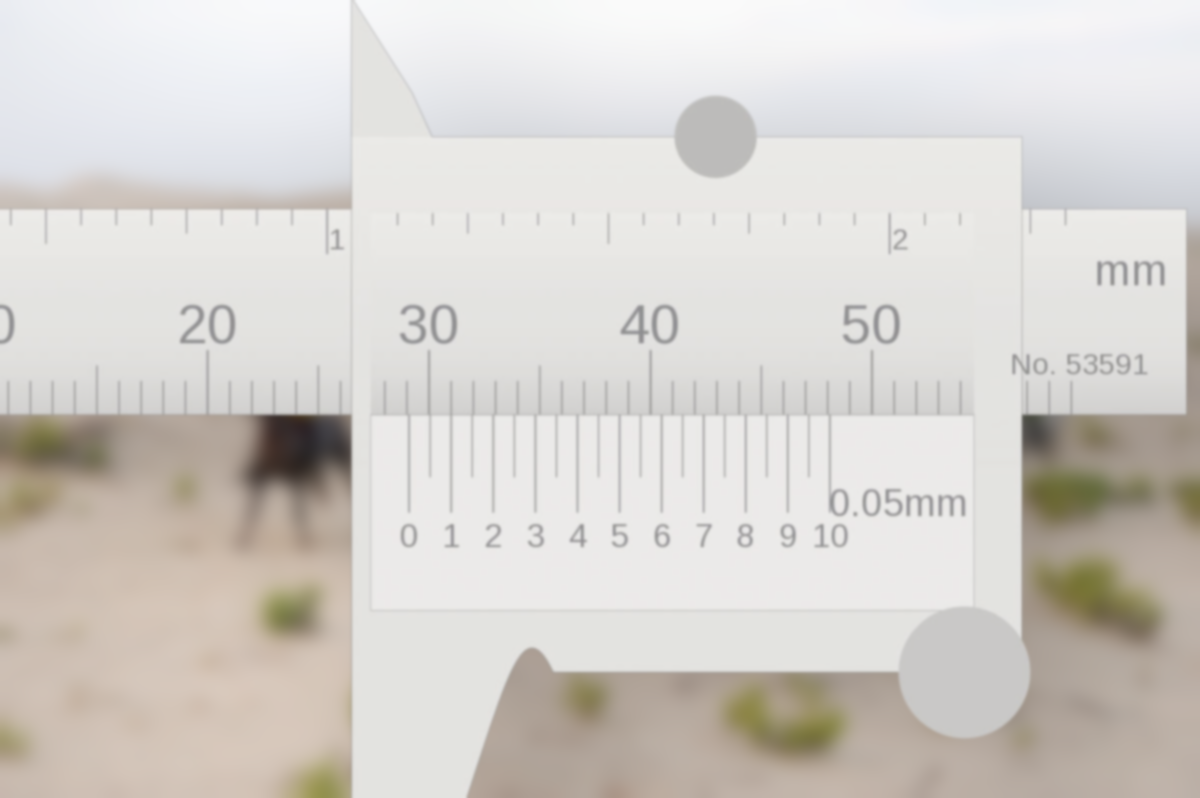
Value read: 29.1,mm
